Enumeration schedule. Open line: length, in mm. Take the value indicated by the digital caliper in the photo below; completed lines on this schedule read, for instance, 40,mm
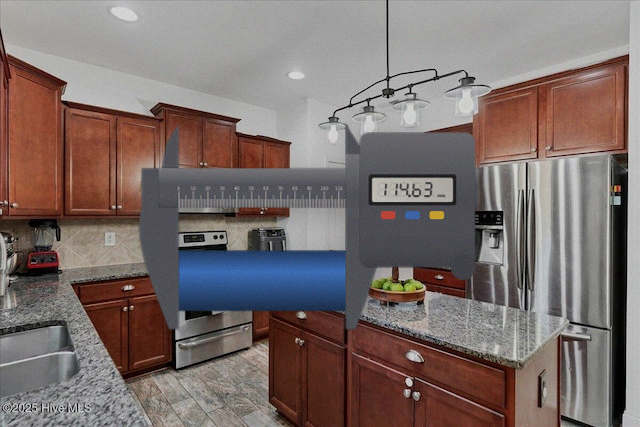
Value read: 114.63,mm
